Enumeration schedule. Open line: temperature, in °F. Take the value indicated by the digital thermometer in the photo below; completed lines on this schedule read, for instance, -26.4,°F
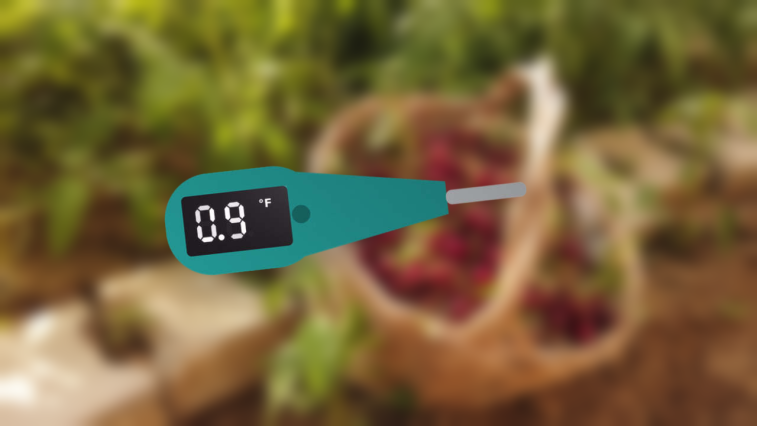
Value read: 0.9,°F
